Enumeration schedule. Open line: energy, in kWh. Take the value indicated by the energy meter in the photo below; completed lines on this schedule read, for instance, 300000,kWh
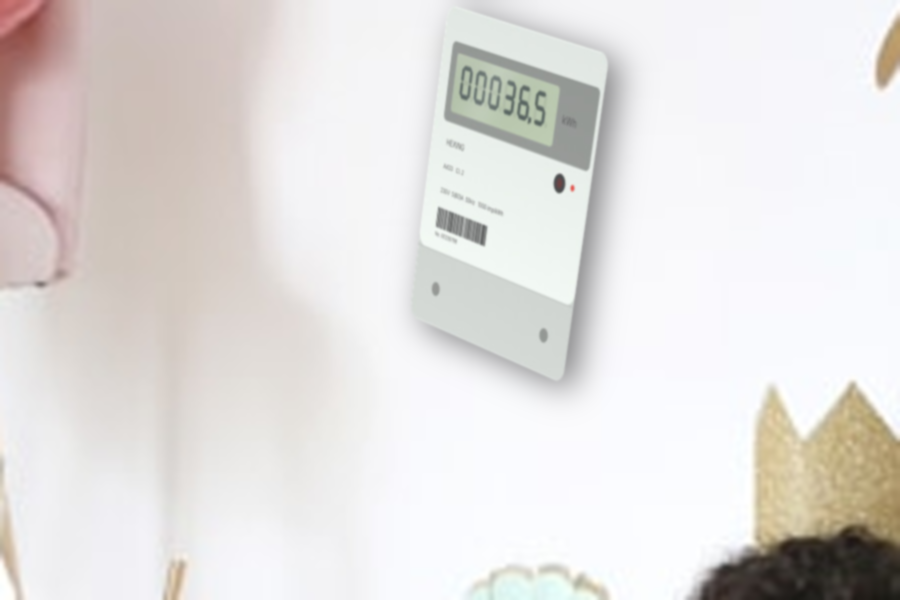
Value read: 36.5,kWh
